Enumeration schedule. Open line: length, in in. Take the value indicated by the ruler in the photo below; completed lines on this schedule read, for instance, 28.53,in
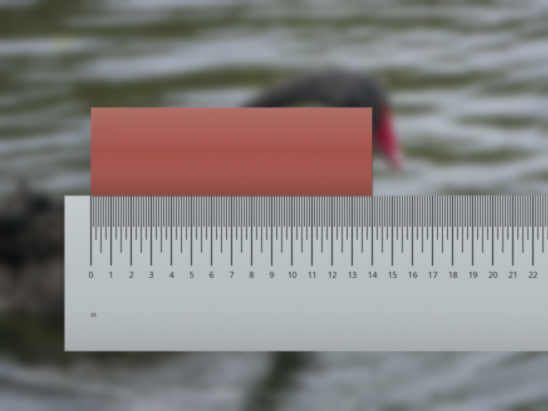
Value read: 14,in
